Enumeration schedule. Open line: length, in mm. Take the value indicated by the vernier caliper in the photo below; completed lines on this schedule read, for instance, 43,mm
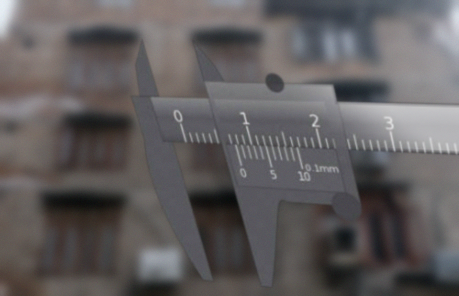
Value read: 7.6,mm
